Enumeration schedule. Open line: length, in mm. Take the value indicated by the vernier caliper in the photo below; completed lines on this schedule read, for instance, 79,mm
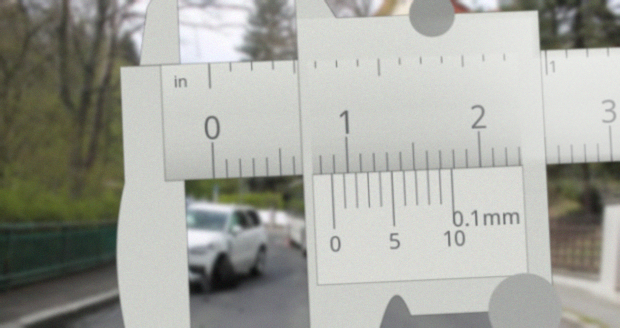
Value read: 8.8,mm
